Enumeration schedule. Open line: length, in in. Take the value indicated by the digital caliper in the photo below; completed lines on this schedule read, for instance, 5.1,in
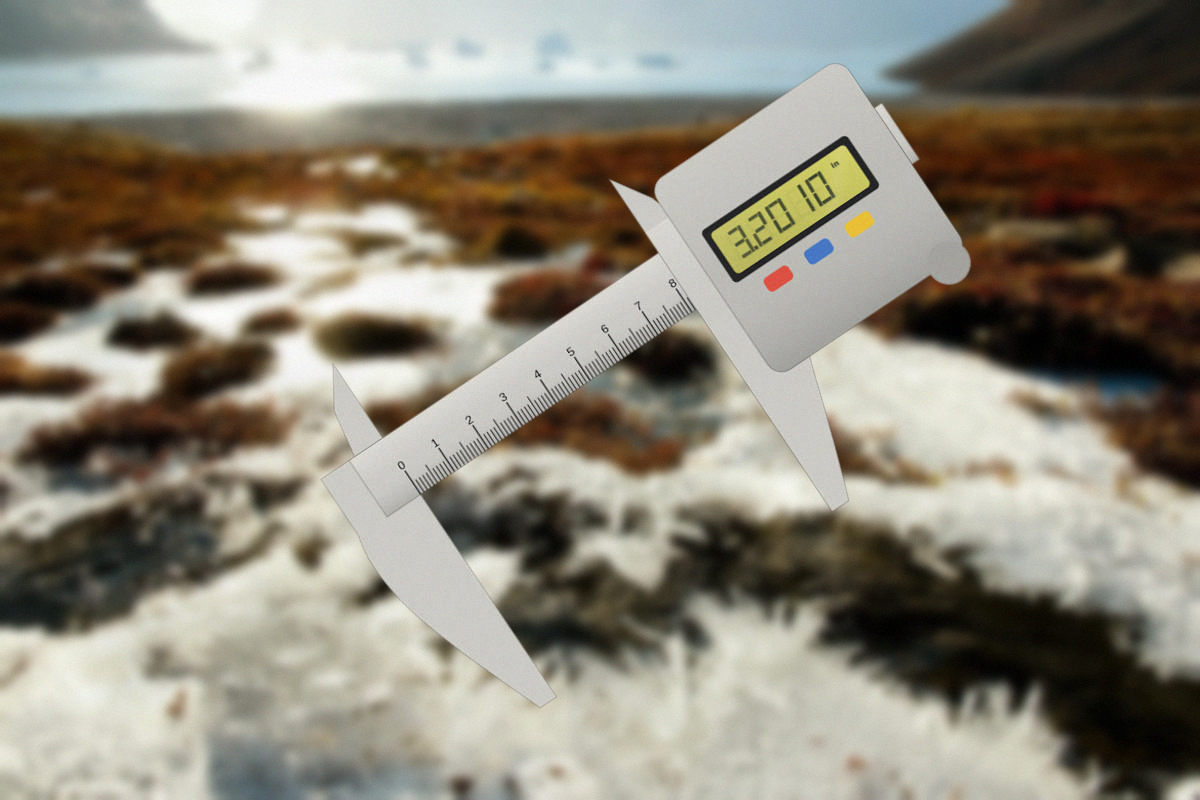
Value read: 3.2010,in
